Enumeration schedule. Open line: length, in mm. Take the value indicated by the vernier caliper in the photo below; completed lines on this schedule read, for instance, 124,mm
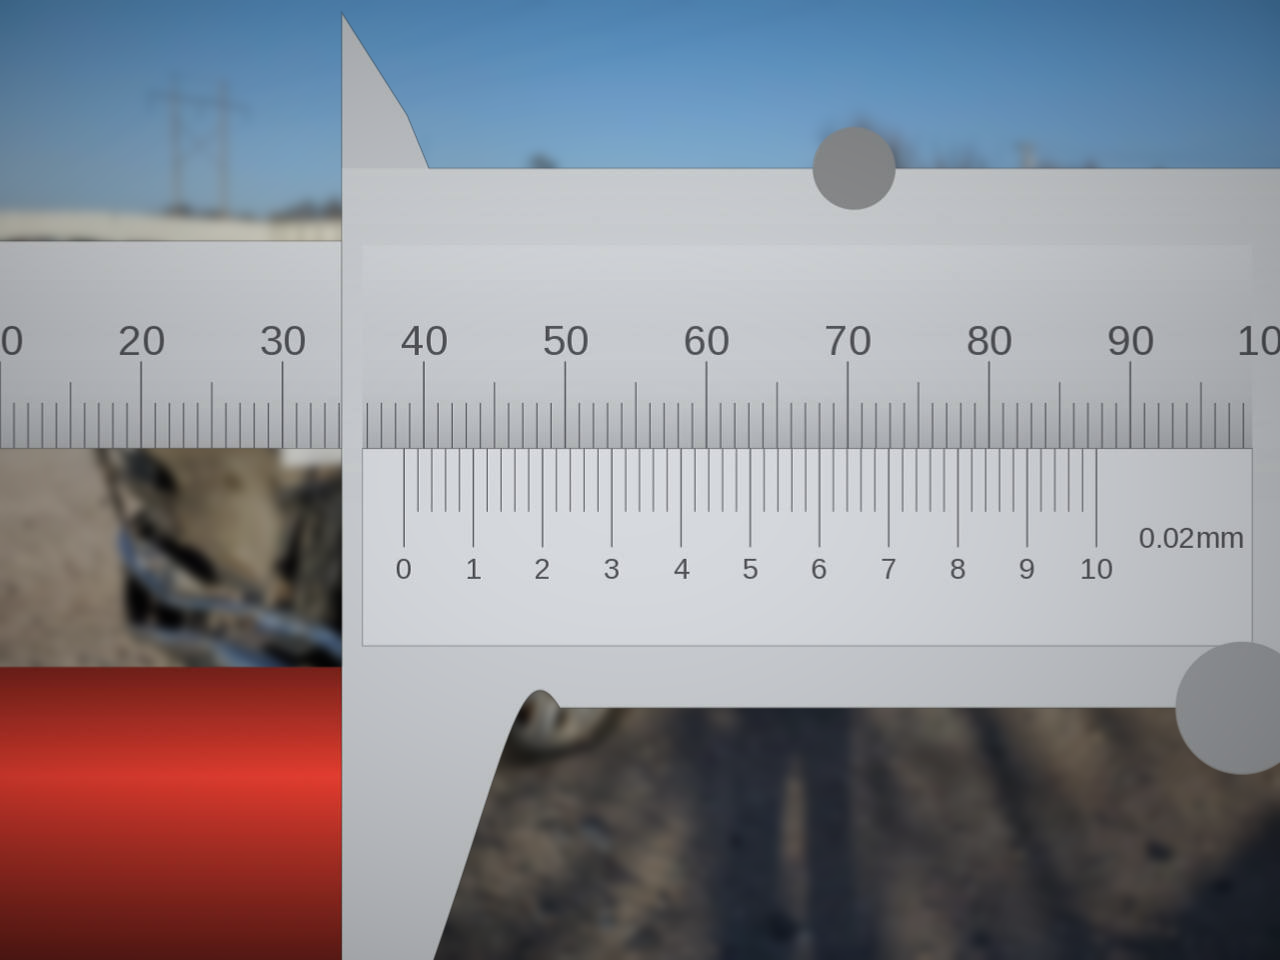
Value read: 38.6,mm
